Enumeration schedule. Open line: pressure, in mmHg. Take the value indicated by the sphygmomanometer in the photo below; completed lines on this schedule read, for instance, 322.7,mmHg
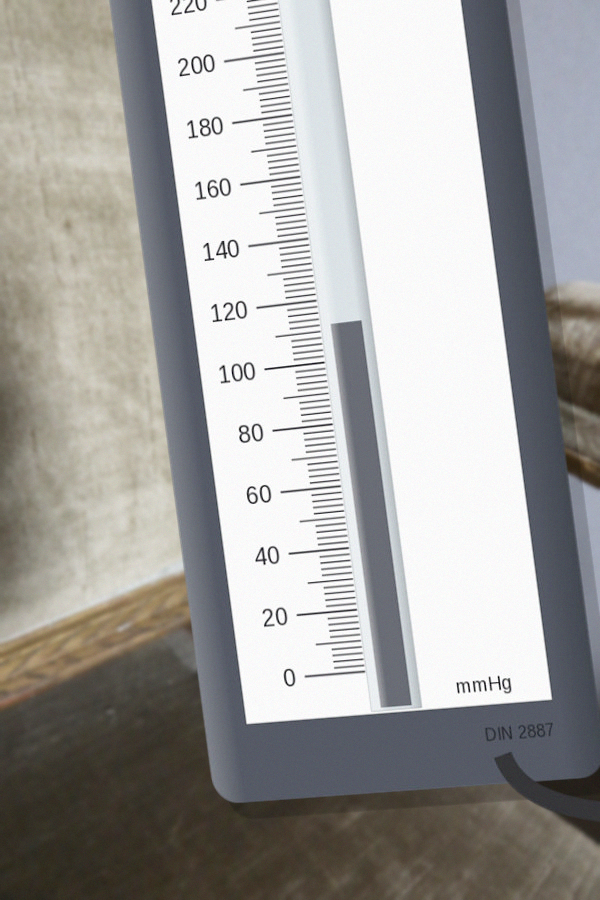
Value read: 112,mmHg
